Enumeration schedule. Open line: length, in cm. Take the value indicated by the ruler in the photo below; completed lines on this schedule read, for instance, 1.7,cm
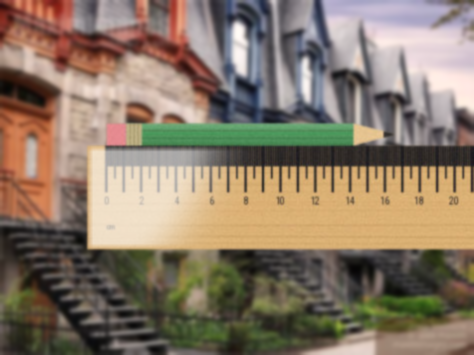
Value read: 16.5,cm
